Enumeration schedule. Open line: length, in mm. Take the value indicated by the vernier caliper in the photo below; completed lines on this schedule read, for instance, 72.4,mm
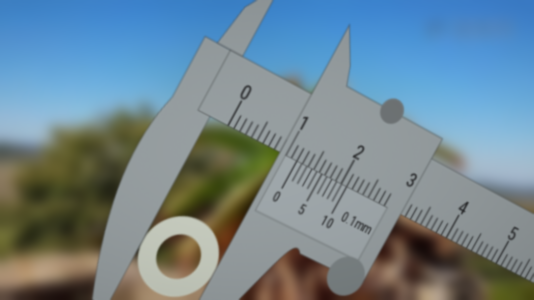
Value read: 12.0,mm
